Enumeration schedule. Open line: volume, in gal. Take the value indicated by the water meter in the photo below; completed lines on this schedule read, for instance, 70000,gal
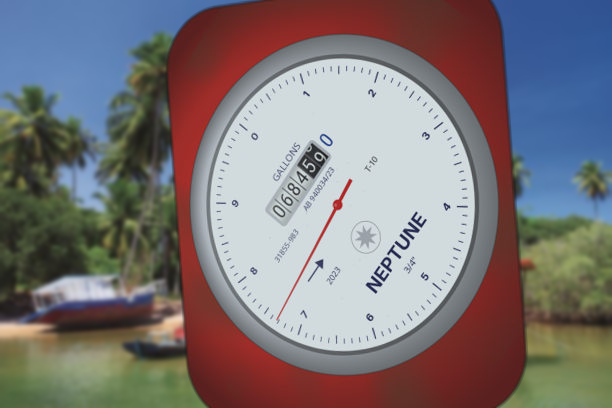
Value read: 684587.3,gal
